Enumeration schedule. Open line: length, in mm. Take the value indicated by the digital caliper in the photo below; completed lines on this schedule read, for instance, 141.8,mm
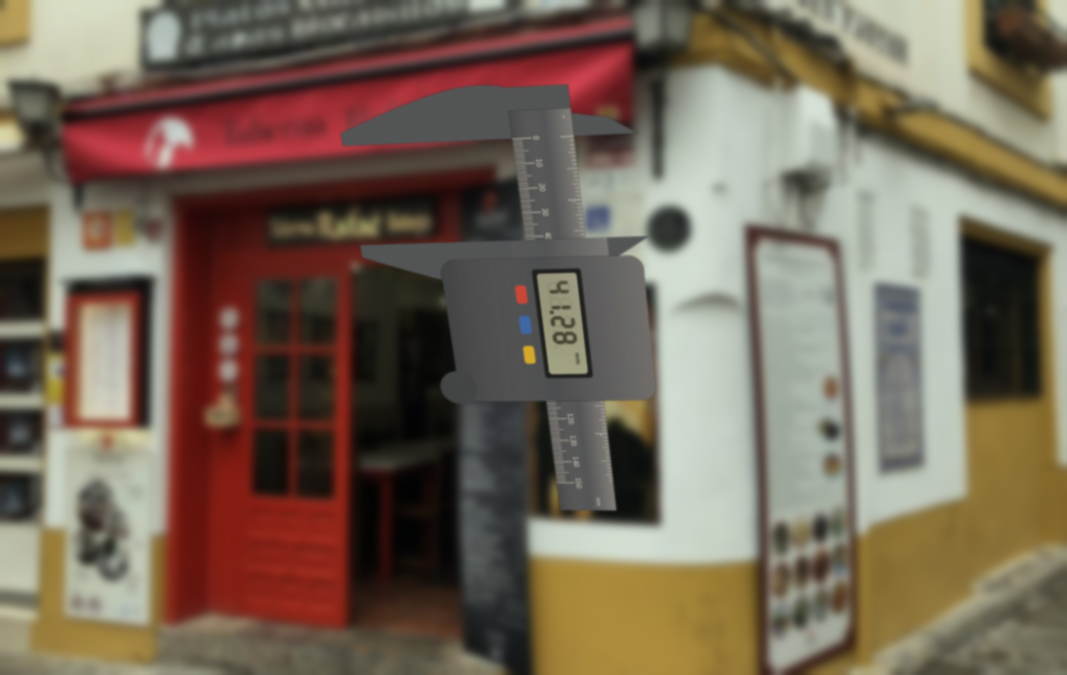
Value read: 41.28,mm
